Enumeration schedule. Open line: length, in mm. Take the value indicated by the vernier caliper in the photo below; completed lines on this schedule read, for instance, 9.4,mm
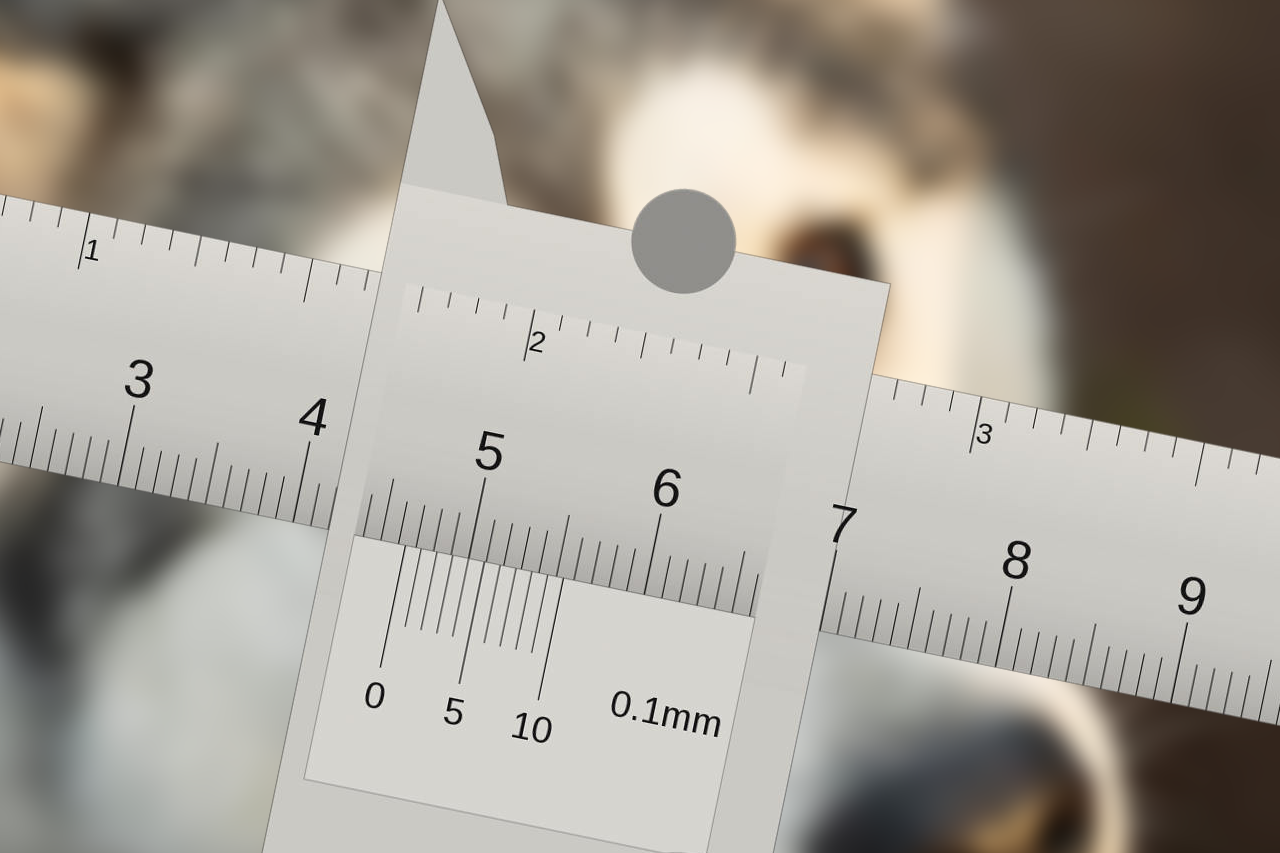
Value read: 46.4,mm
